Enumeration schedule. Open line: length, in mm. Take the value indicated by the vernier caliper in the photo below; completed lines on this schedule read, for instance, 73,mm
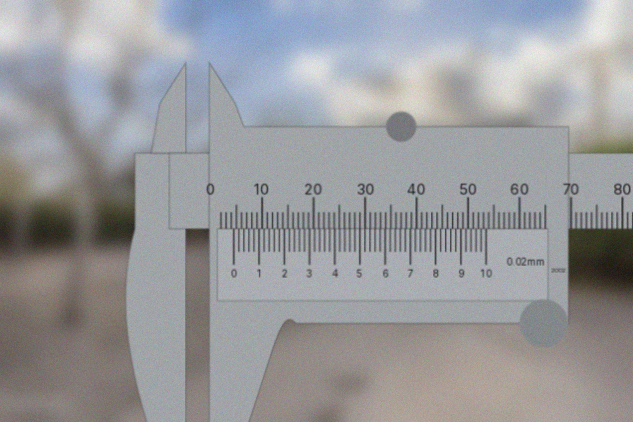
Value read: 4.5,mm
